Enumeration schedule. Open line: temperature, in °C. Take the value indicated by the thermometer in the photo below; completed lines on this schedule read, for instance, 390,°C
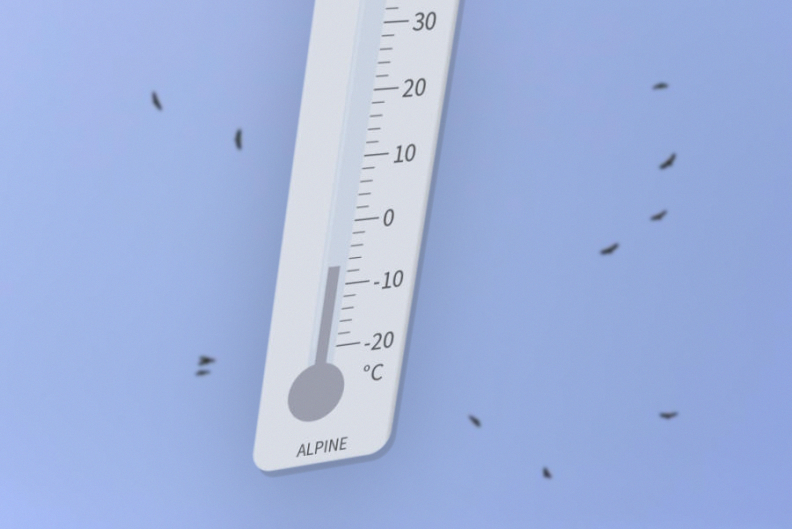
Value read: -7,°C
